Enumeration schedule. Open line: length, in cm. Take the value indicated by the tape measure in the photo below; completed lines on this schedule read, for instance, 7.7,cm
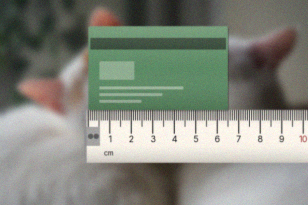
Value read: 6.5,cm
